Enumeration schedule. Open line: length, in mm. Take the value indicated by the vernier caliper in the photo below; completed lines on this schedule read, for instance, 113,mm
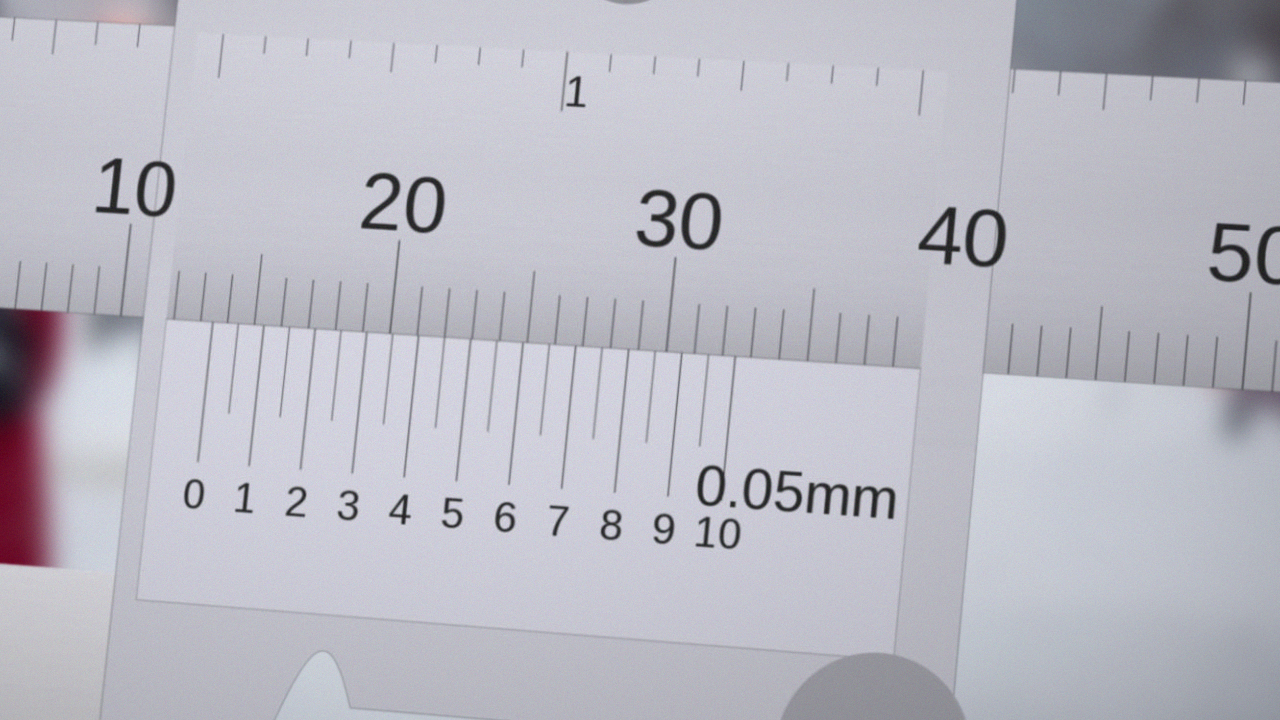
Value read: 13.45,mm
